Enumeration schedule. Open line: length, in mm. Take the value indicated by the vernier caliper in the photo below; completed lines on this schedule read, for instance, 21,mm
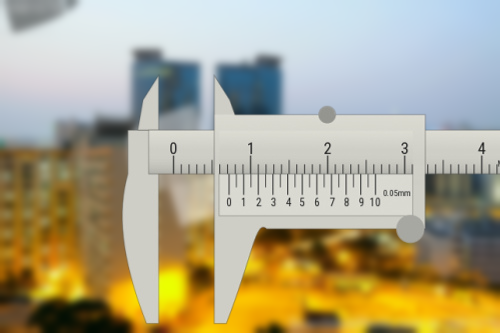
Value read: 7.2,mm
